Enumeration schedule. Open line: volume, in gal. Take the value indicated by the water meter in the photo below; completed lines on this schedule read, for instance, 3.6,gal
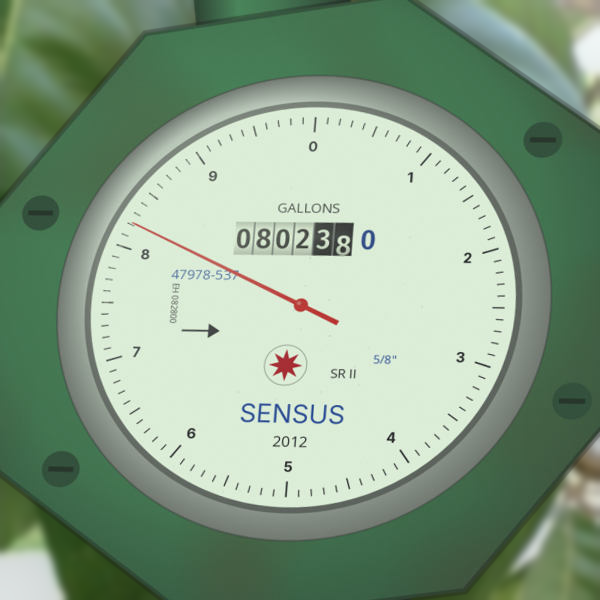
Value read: 802378.2,gal
